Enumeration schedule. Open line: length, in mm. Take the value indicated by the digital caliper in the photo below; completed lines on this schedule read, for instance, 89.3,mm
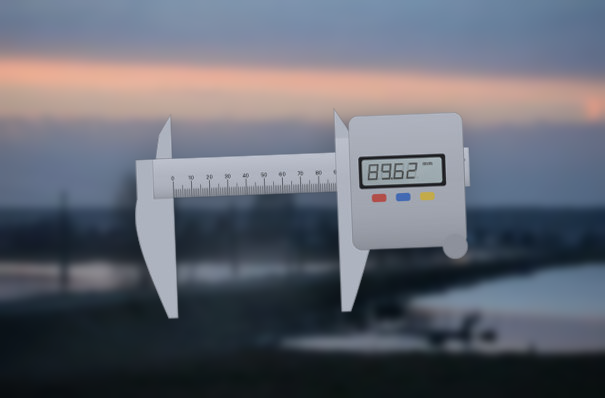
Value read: 89.62,mm
